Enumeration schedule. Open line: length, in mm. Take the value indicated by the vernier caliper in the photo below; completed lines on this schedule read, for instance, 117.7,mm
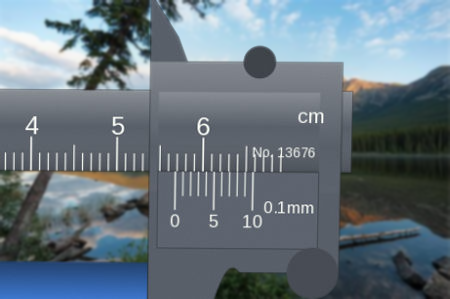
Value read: 56.8,mm
